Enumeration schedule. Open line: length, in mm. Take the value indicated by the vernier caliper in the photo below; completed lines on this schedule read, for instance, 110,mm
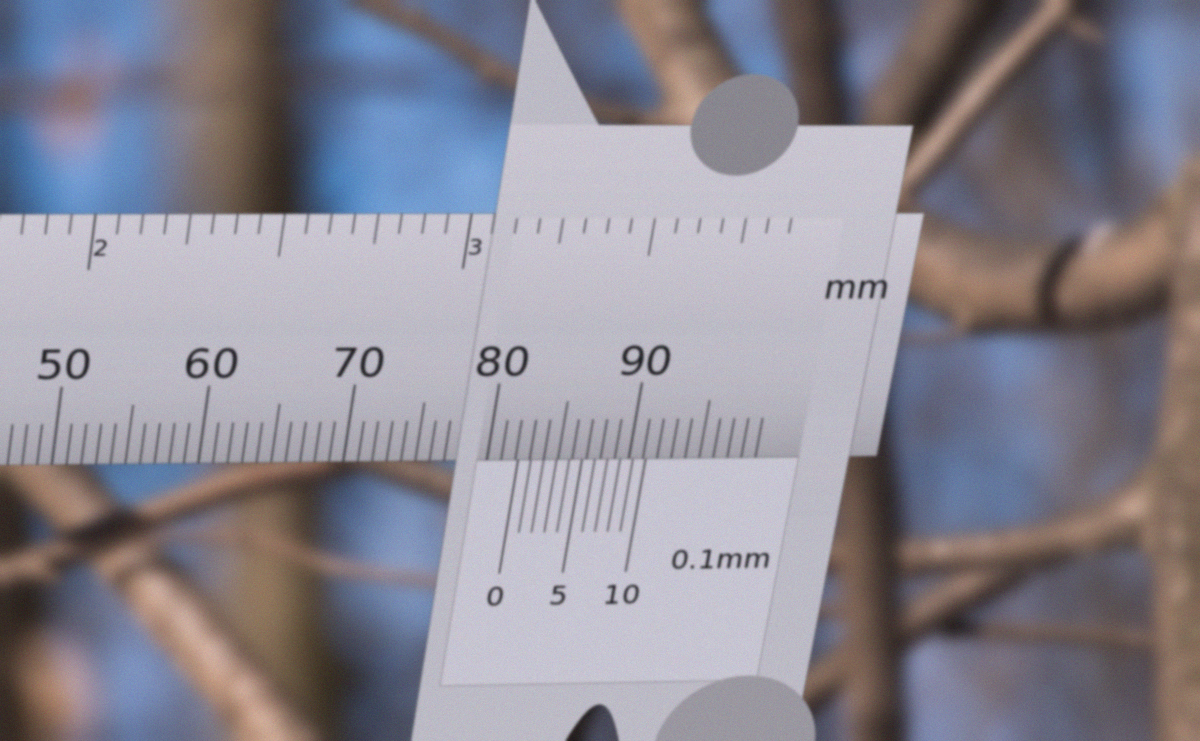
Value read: 82.2,mm
